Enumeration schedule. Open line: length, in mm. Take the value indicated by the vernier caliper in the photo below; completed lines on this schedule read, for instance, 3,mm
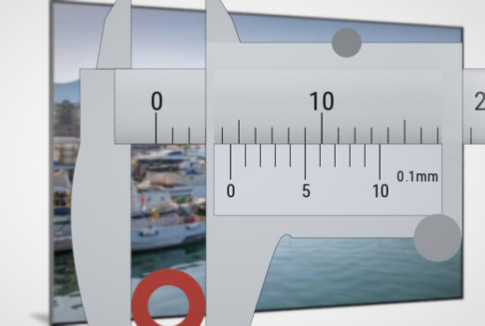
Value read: 4.5,mm
